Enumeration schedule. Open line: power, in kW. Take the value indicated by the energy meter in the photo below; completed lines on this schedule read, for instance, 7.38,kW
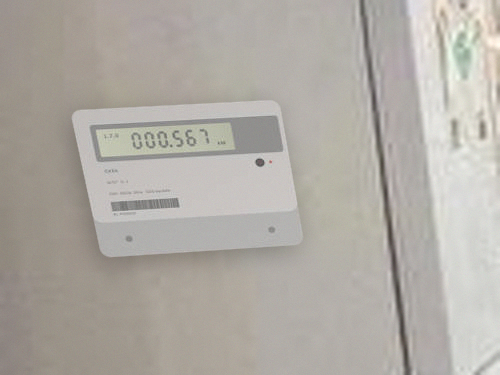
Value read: 0.567,kW
